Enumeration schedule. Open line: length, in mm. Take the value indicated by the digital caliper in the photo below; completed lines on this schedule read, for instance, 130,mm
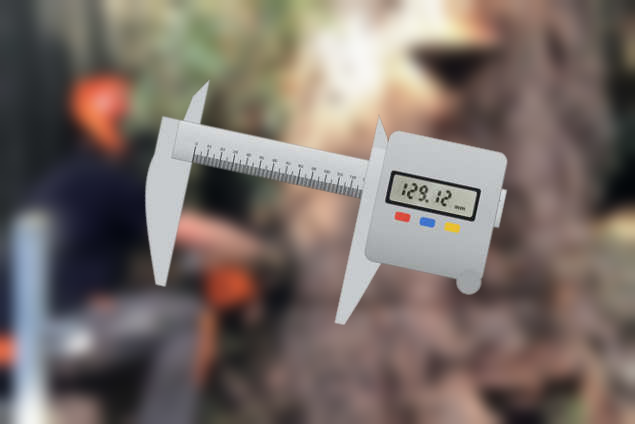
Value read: 129.12,mm
